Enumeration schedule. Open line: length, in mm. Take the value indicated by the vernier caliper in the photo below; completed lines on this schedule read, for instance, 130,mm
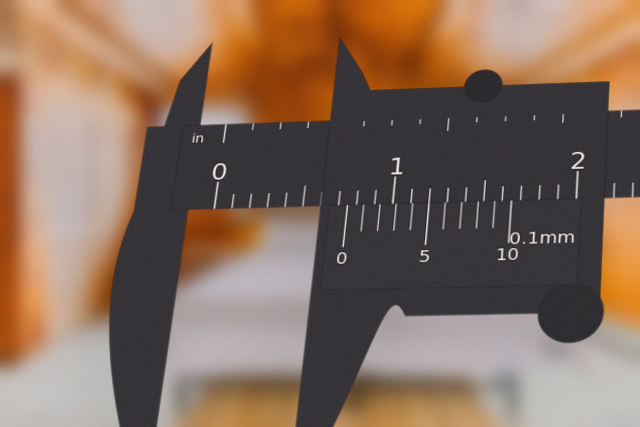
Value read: 7.5,mm
